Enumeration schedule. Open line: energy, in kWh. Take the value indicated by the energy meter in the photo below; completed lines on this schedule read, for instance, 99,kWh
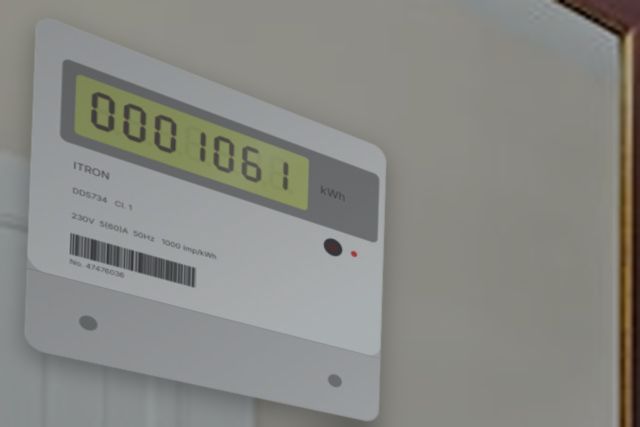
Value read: 1061,kWh
